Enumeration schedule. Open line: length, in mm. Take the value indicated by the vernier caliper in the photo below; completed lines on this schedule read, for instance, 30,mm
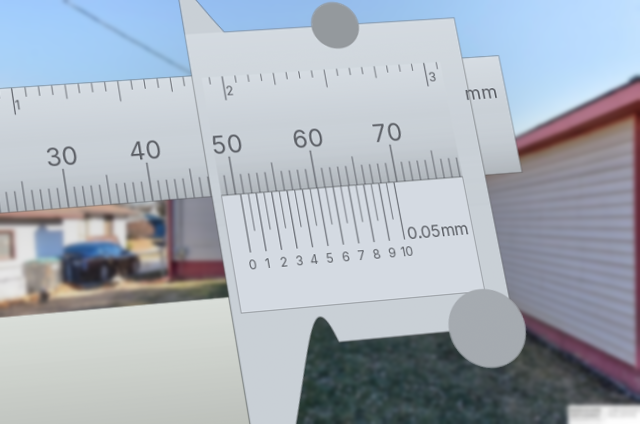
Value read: 50.6,mm
